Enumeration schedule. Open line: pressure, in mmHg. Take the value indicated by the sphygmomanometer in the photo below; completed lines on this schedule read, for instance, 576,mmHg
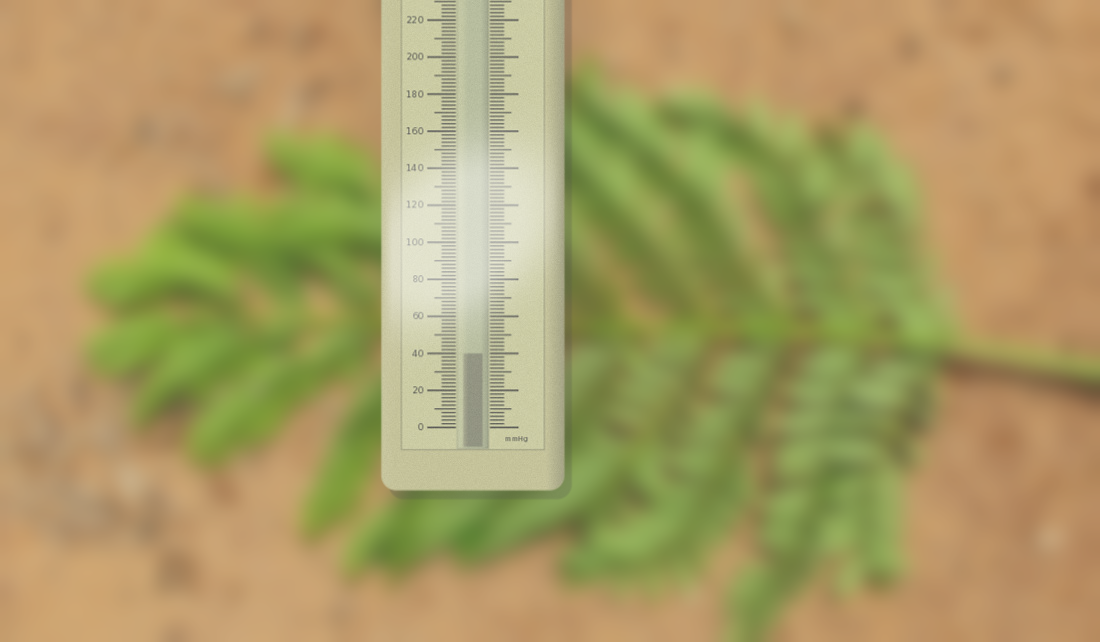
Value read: 40,mmHg
